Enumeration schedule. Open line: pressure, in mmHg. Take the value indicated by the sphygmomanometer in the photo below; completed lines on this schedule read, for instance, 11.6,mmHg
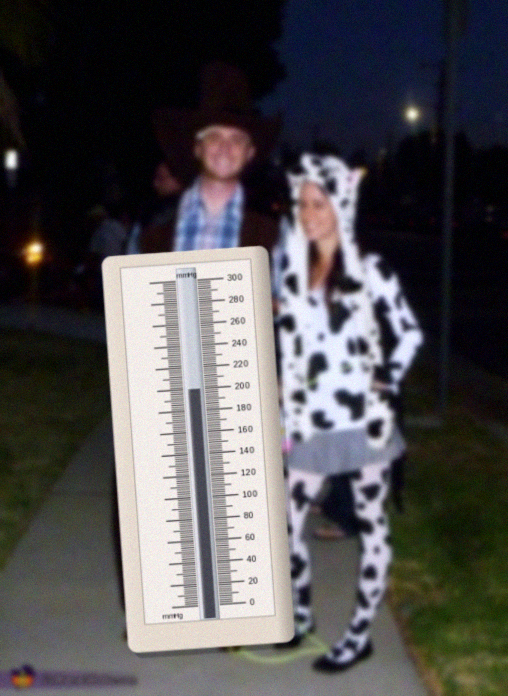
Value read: 200,mmHg
